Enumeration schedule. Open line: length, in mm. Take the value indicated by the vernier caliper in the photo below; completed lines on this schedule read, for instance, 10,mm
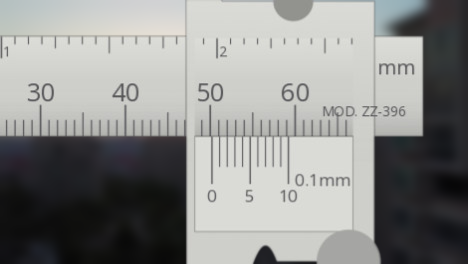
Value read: 50.2,mm
